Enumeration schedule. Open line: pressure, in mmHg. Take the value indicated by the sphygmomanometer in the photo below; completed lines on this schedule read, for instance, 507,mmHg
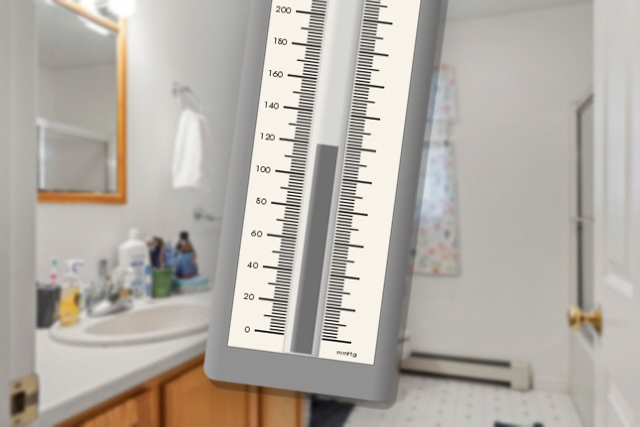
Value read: 120,mmHg
